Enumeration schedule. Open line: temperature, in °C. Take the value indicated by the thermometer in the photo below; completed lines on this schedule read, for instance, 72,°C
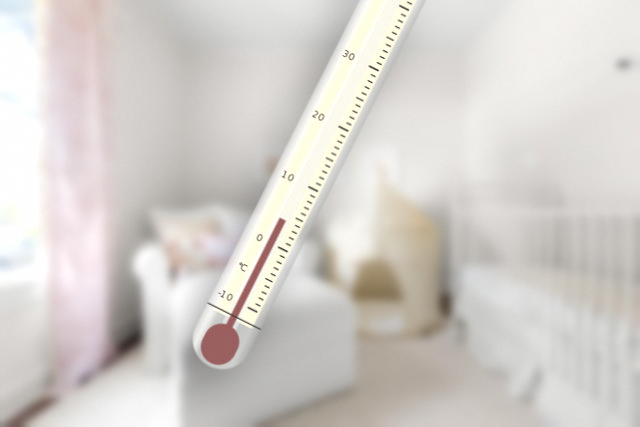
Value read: 4,°C
